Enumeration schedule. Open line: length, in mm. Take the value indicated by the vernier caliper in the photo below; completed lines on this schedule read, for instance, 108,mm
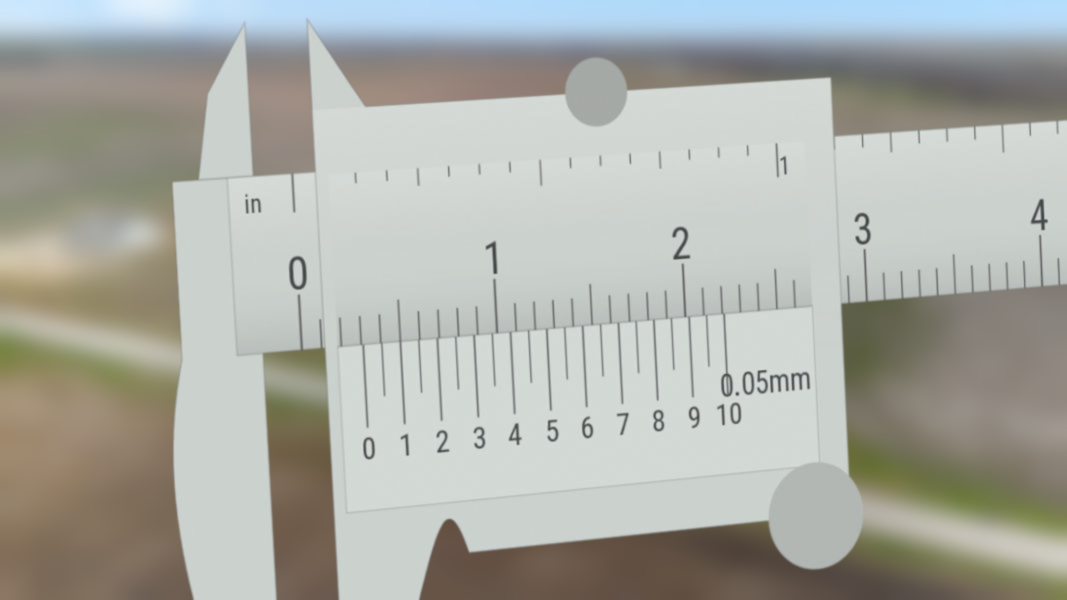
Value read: 3.1,mm
